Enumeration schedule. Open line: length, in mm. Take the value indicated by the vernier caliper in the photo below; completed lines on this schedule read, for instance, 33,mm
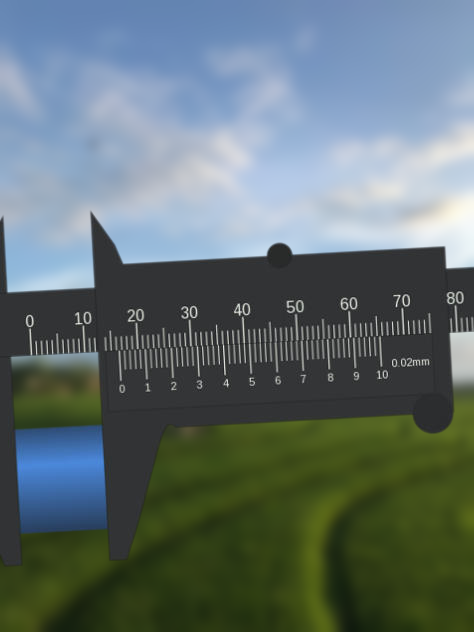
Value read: 16.5,mm
